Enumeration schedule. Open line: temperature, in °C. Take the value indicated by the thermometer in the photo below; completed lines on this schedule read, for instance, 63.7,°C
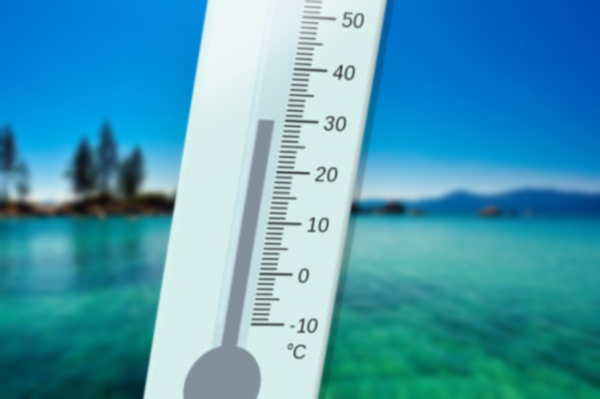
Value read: 30,°C
